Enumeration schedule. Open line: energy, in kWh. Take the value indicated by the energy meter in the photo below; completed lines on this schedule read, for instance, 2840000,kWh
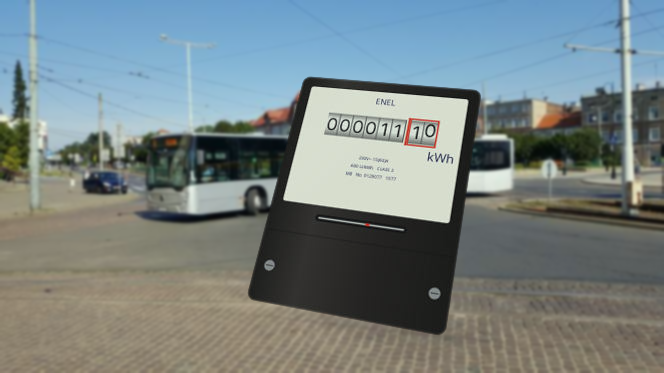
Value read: 11.10,kWh
